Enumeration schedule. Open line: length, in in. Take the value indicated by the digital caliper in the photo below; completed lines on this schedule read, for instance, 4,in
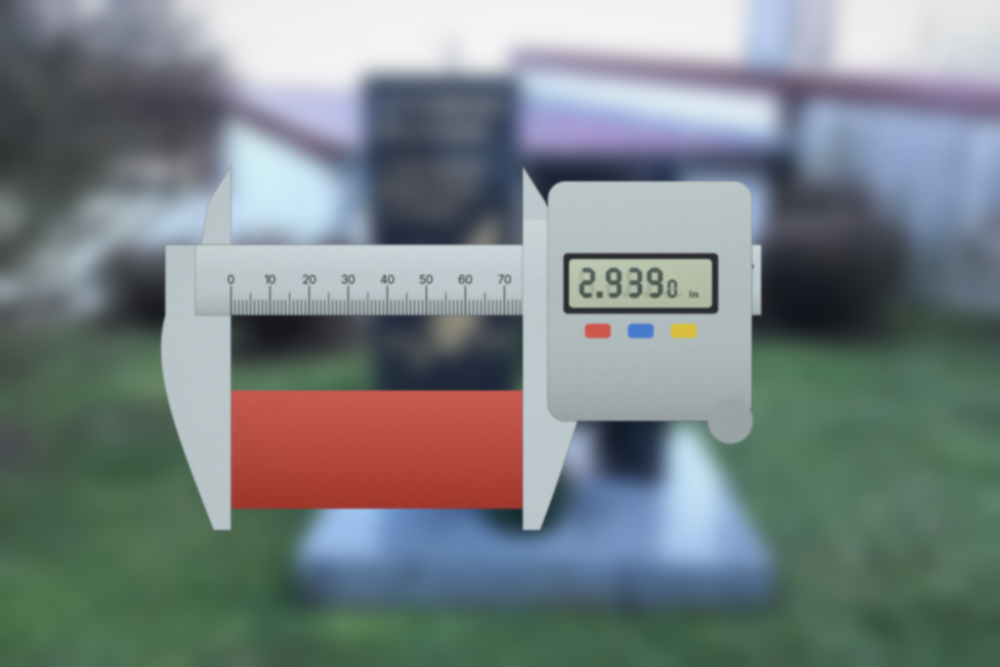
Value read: 2.9390,in
